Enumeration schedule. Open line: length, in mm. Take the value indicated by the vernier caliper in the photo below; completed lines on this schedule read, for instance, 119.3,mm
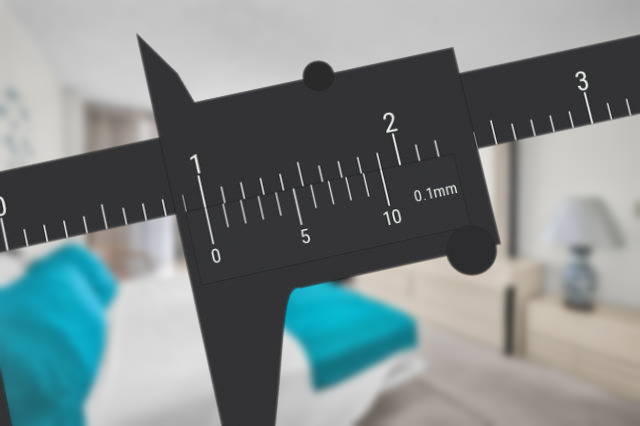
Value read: 10.0,mm
